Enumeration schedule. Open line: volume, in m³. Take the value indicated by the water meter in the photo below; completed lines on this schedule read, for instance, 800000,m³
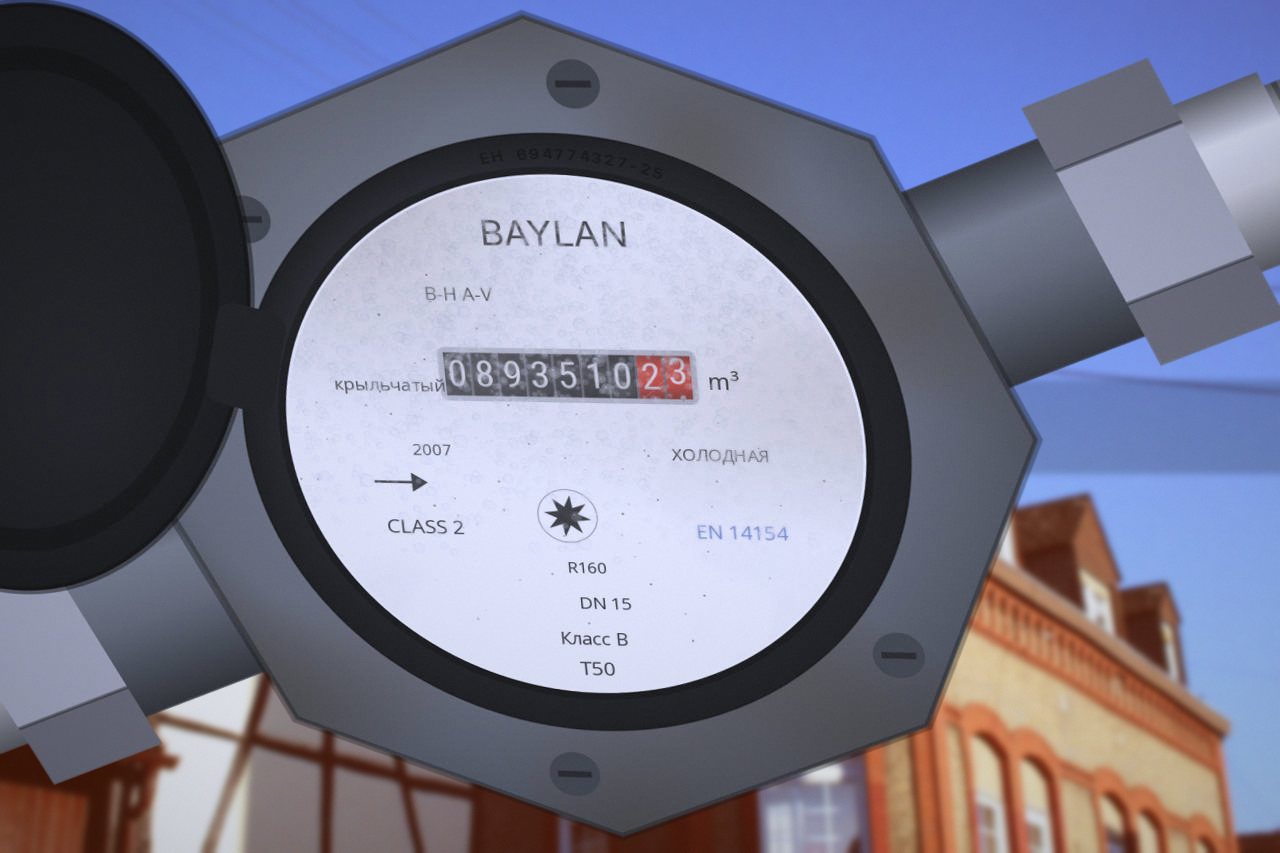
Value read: 893510.23,m³
